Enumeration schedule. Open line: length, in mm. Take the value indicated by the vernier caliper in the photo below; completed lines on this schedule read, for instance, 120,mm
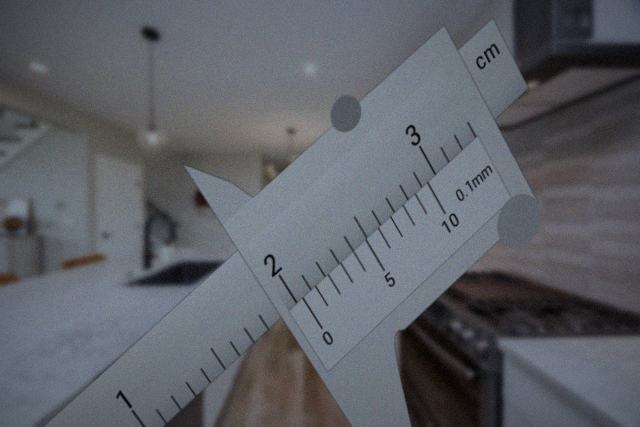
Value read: 20.4,mm
